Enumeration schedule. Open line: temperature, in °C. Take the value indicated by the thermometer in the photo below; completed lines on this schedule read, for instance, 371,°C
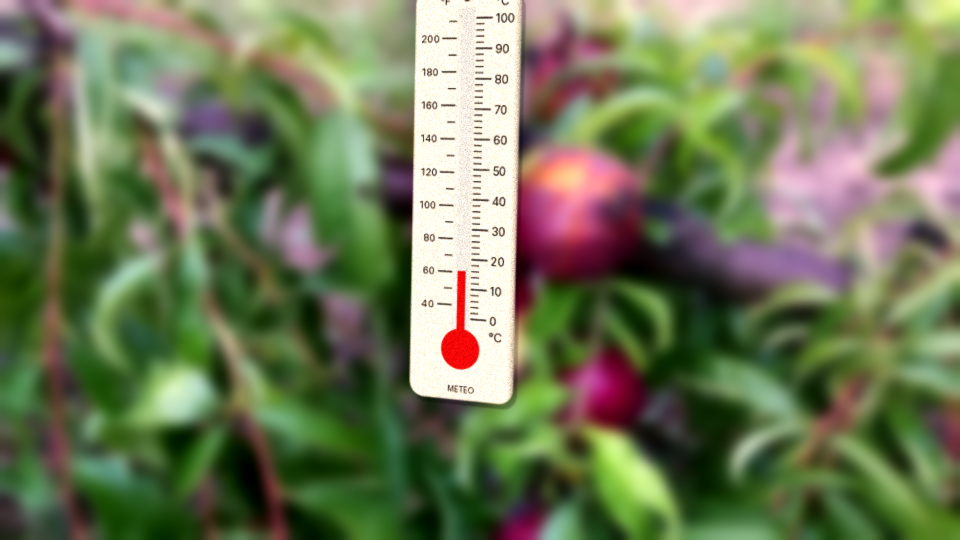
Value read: 16,°C
